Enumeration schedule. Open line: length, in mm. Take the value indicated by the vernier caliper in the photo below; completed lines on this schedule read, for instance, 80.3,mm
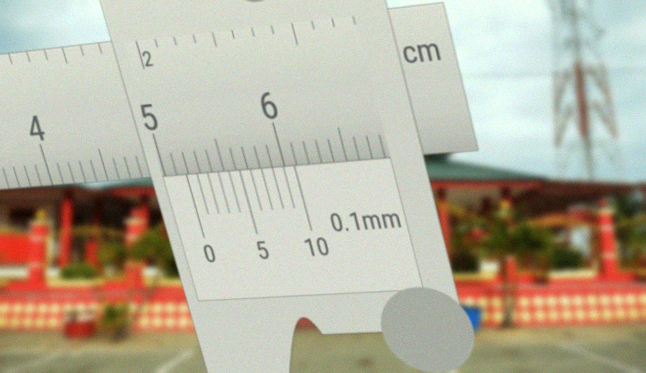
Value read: 51.8,mm
